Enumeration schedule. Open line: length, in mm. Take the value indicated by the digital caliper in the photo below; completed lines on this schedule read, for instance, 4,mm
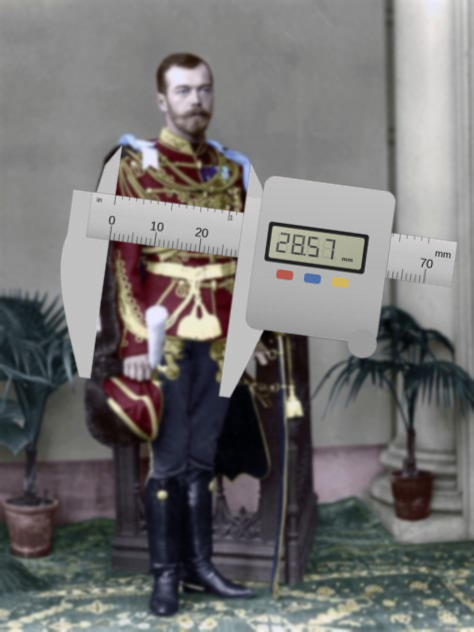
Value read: 28.57,mm
